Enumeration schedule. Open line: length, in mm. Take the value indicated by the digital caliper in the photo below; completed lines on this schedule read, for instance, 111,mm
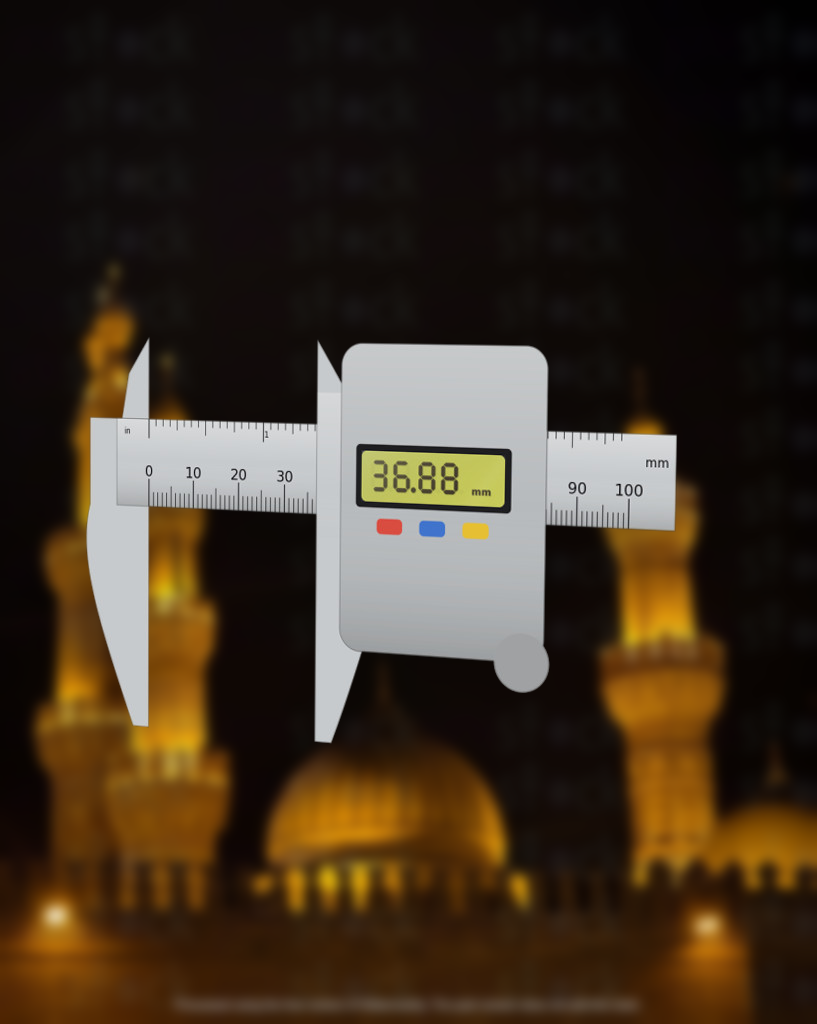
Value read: 36.88,mm
